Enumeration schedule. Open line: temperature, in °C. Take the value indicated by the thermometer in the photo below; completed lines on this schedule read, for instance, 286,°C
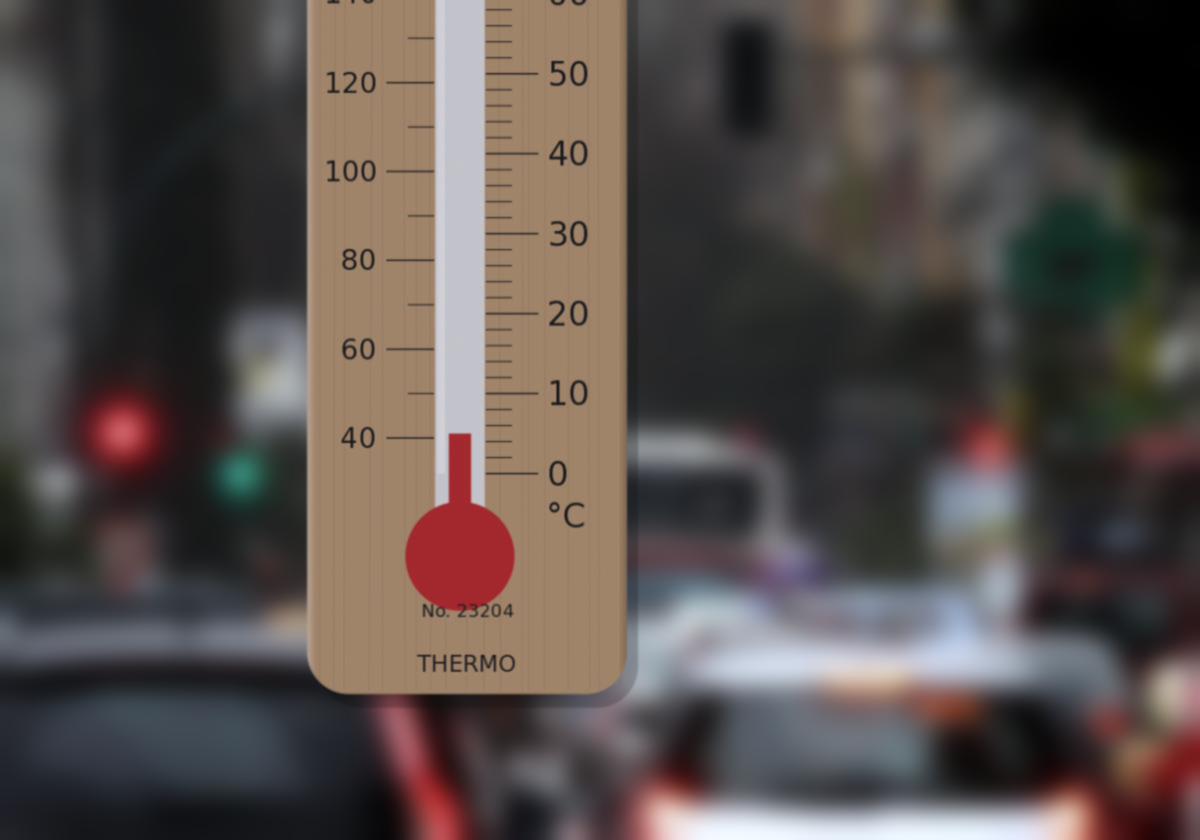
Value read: 5,°C
